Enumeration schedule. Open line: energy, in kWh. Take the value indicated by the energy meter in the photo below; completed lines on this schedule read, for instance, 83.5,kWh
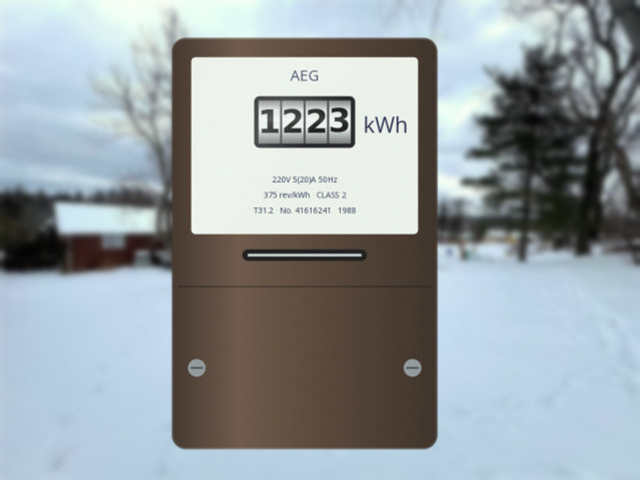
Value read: 1223,kWh
